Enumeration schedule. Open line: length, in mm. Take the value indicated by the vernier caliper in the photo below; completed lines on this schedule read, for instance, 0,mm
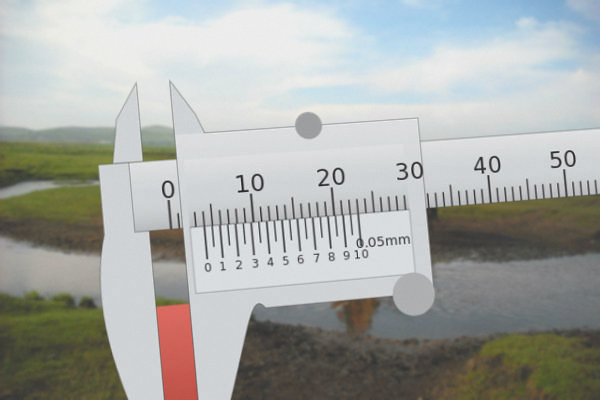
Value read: 4.0,mm
